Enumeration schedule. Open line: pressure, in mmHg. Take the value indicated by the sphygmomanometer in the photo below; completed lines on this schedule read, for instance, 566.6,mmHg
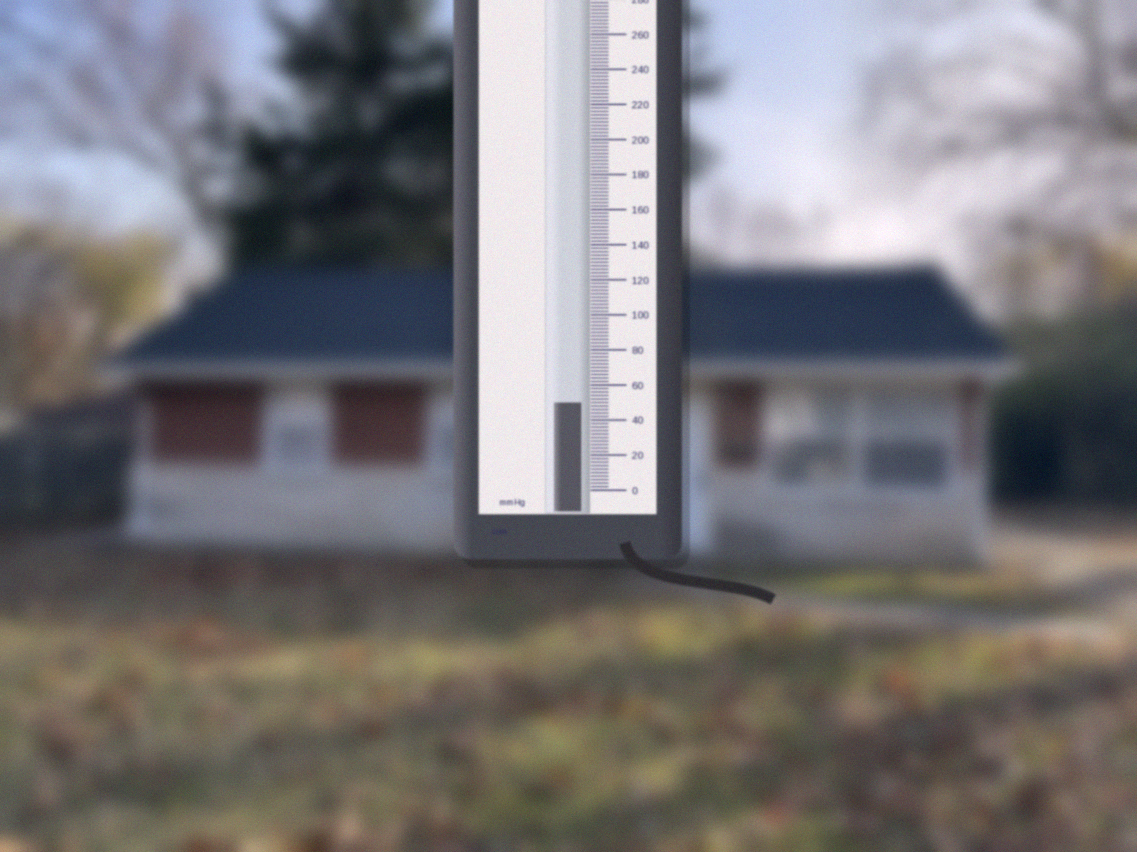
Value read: 50,mmHg
